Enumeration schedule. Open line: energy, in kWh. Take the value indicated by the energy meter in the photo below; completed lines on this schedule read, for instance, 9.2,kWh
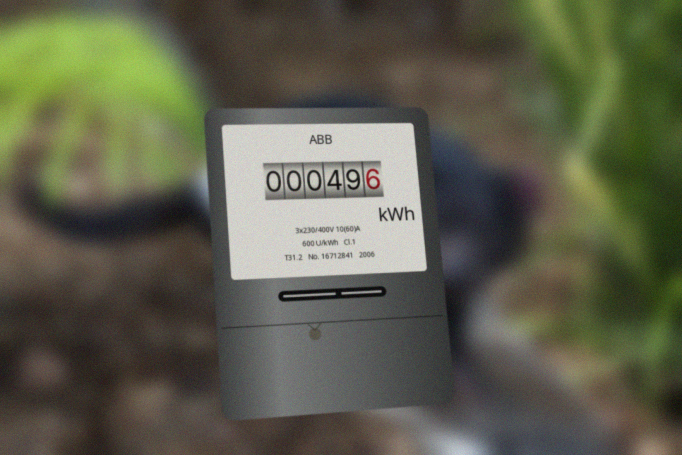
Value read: 49.6,kWh
